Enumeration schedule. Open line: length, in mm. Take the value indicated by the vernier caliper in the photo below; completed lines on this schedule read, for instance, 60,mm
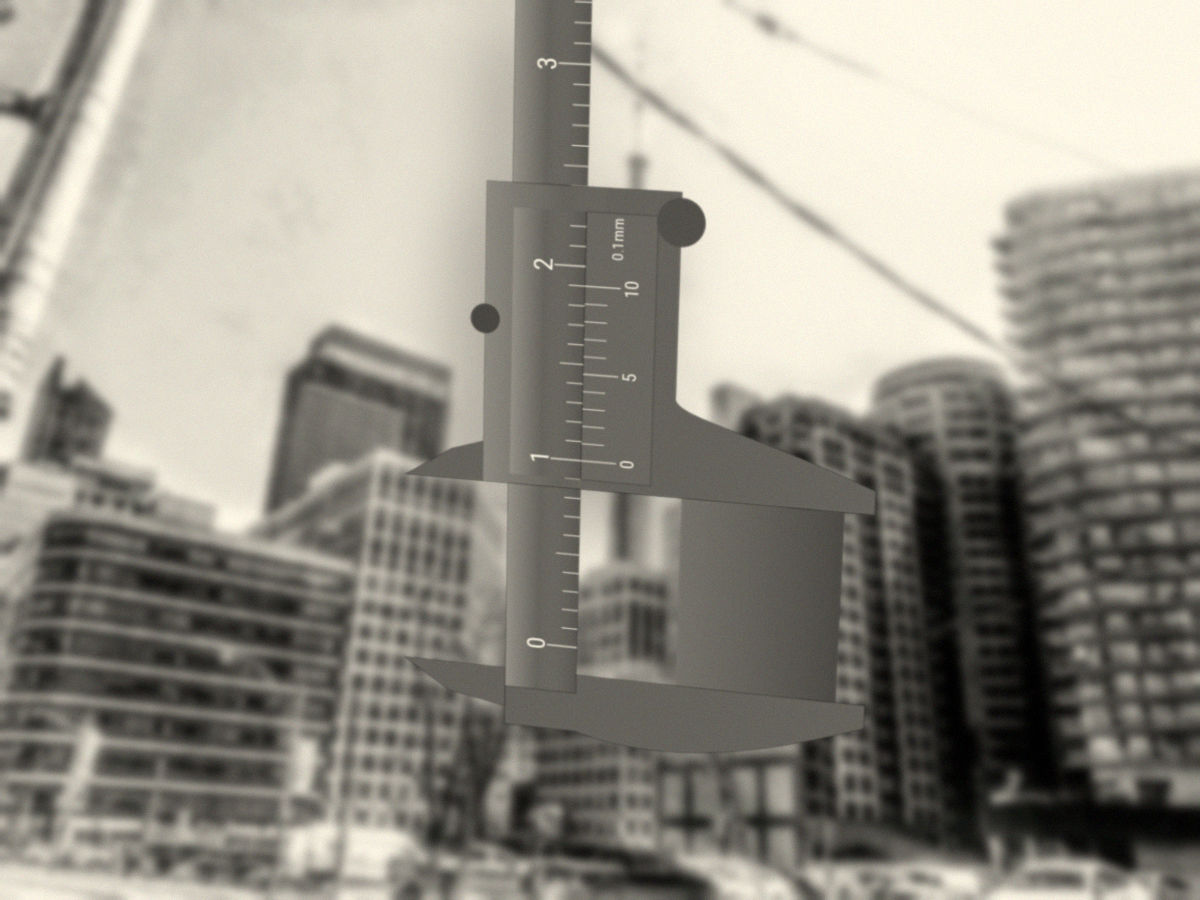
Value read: 10.0,mm
